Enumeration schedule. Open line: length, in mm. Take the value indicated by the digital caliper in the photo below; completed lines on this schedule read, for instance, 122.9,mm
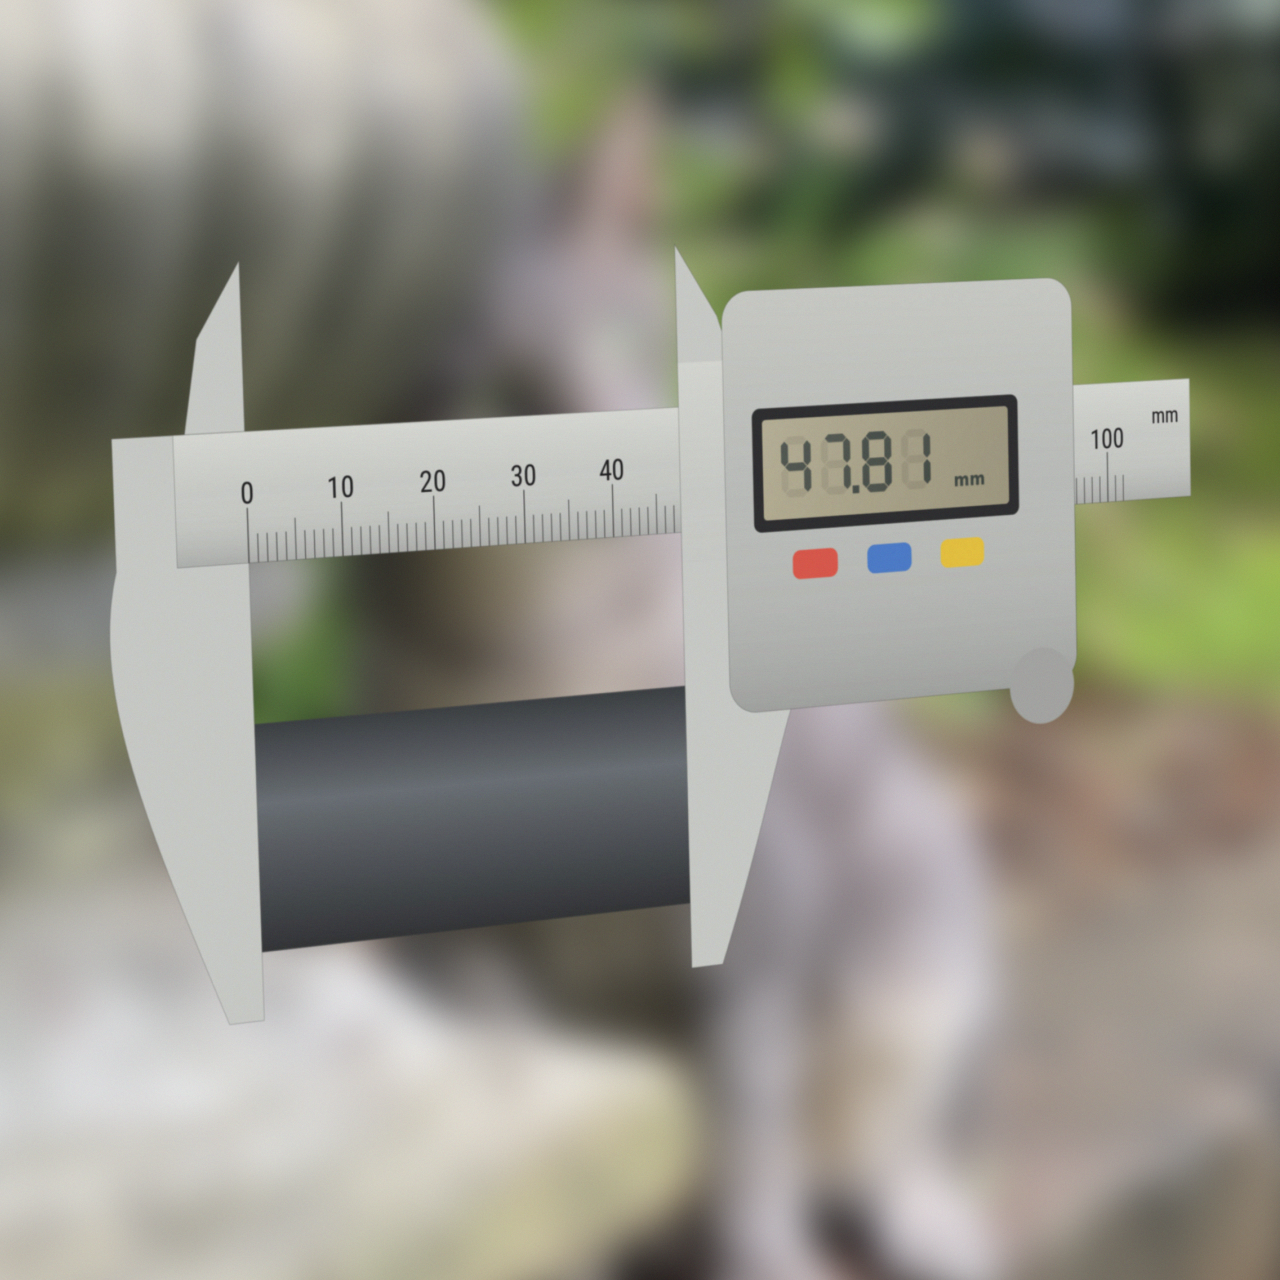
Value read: 47.81,mm
